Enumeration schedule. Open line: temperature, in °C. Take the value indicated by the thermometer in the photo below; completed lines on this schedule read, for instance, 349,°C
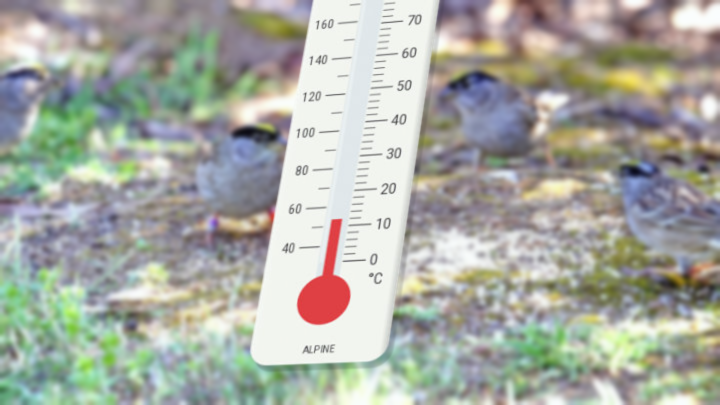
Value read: 12,°C
